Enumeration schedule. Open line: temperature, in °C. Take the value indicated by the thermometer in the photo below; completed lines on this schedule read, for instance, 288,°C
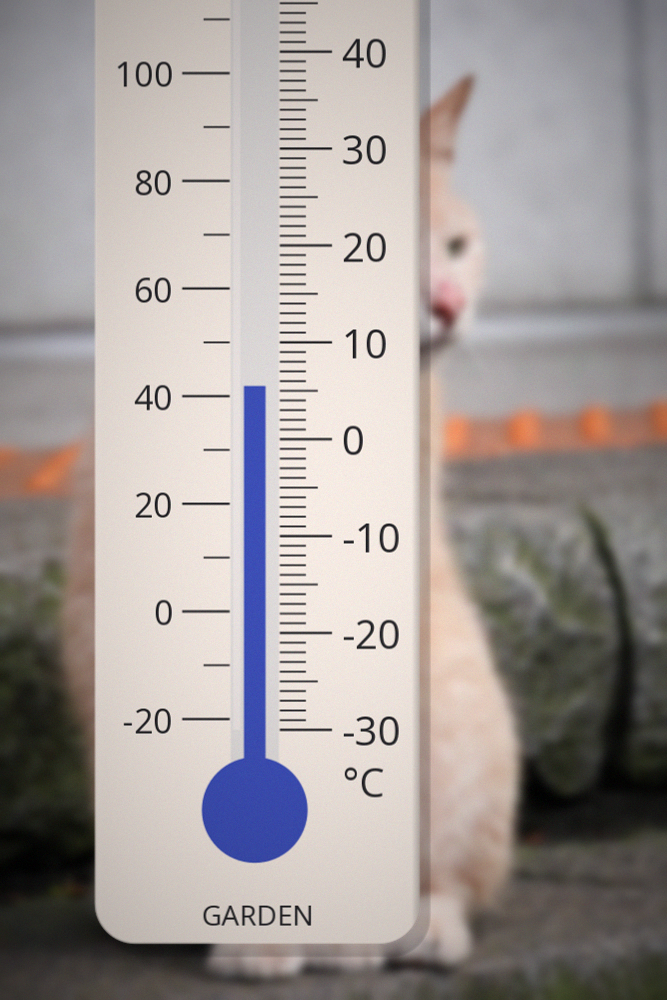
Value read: 5.5,°C
